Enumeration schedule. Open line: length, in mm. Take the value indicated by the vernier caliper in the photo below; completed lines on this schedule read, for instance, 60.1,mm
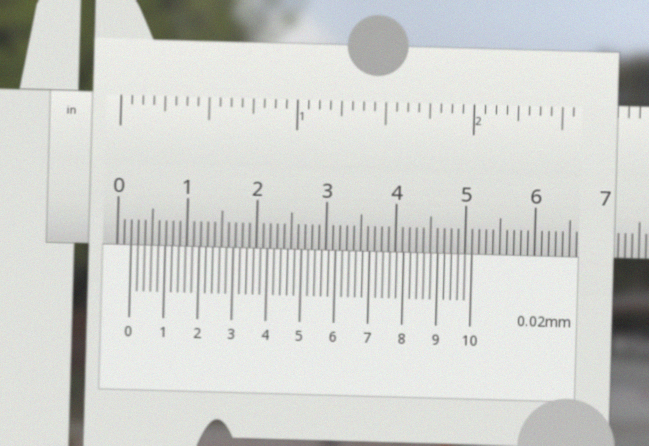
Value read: 2.0,mm
